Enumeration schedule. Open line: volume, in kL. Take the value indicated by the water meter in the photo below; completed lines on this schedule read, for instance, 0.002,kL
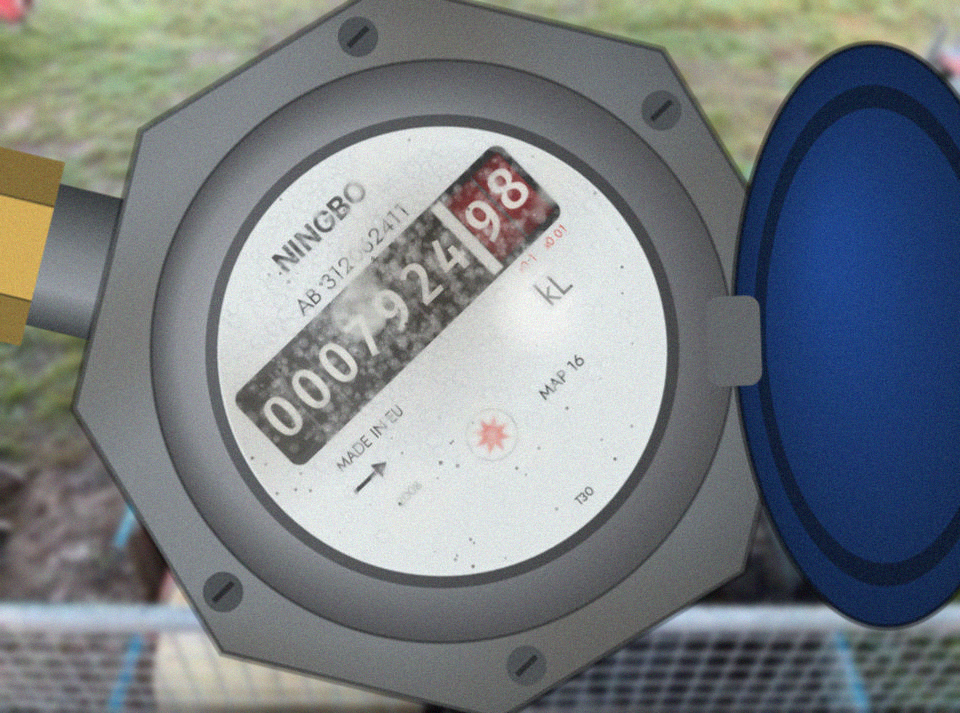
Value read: 7924.98,kL
